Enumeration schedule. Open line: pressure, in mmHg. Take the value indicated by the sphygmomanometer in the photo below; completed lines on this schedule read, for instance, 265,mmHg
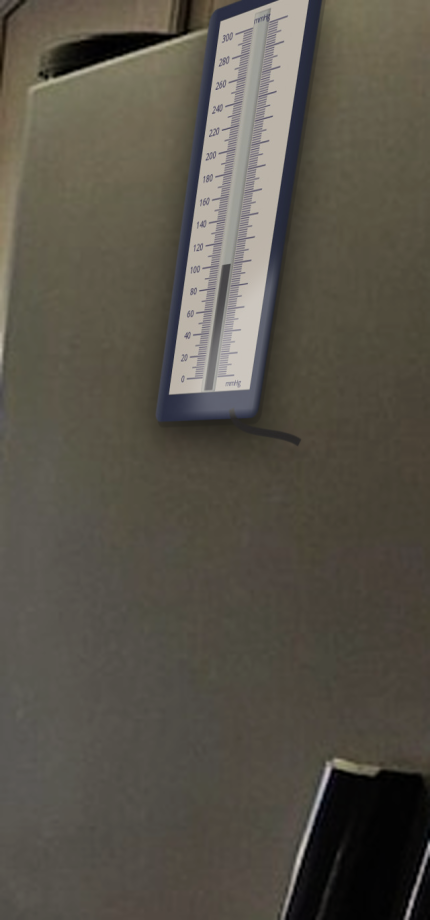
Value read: 100,mmHg
